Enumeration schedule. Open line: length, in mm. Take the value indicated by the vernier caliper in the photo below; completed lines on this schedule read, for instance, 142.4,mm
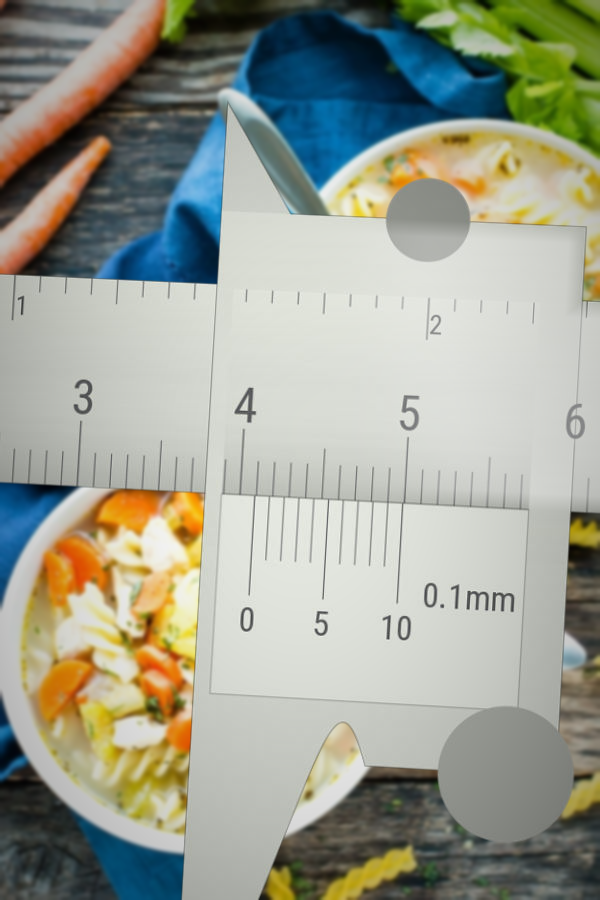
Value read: 40.9,mm
